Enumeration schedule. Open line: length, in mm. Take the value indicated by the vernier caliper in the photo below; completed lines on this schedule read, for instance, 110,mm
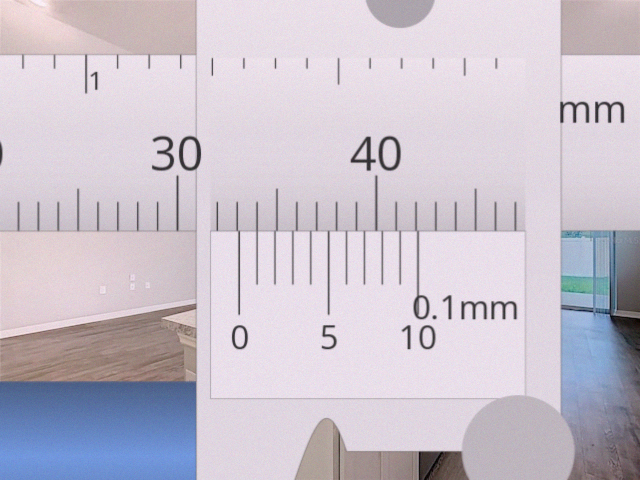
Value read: 33.1,mm
